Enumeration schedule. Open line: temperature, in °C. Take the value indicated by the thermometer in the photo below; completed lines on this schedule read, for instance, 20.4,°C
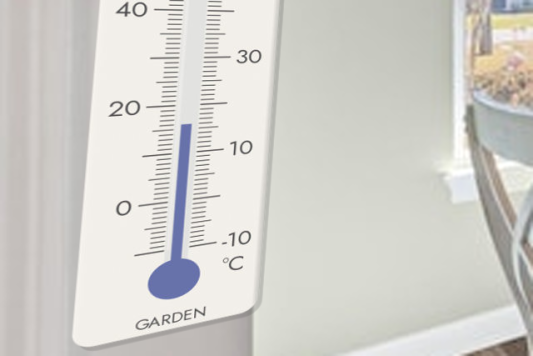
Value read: 16,°C
